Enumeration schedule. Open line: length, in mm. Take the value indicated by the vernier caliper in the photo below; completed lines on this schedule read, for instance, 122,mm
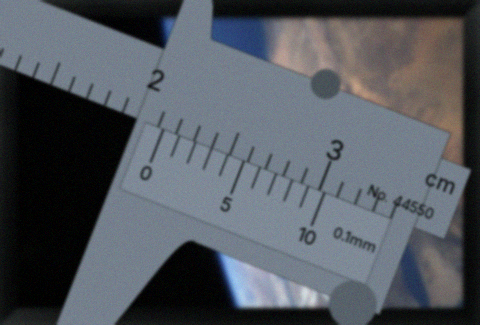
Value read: 21.3,mm
